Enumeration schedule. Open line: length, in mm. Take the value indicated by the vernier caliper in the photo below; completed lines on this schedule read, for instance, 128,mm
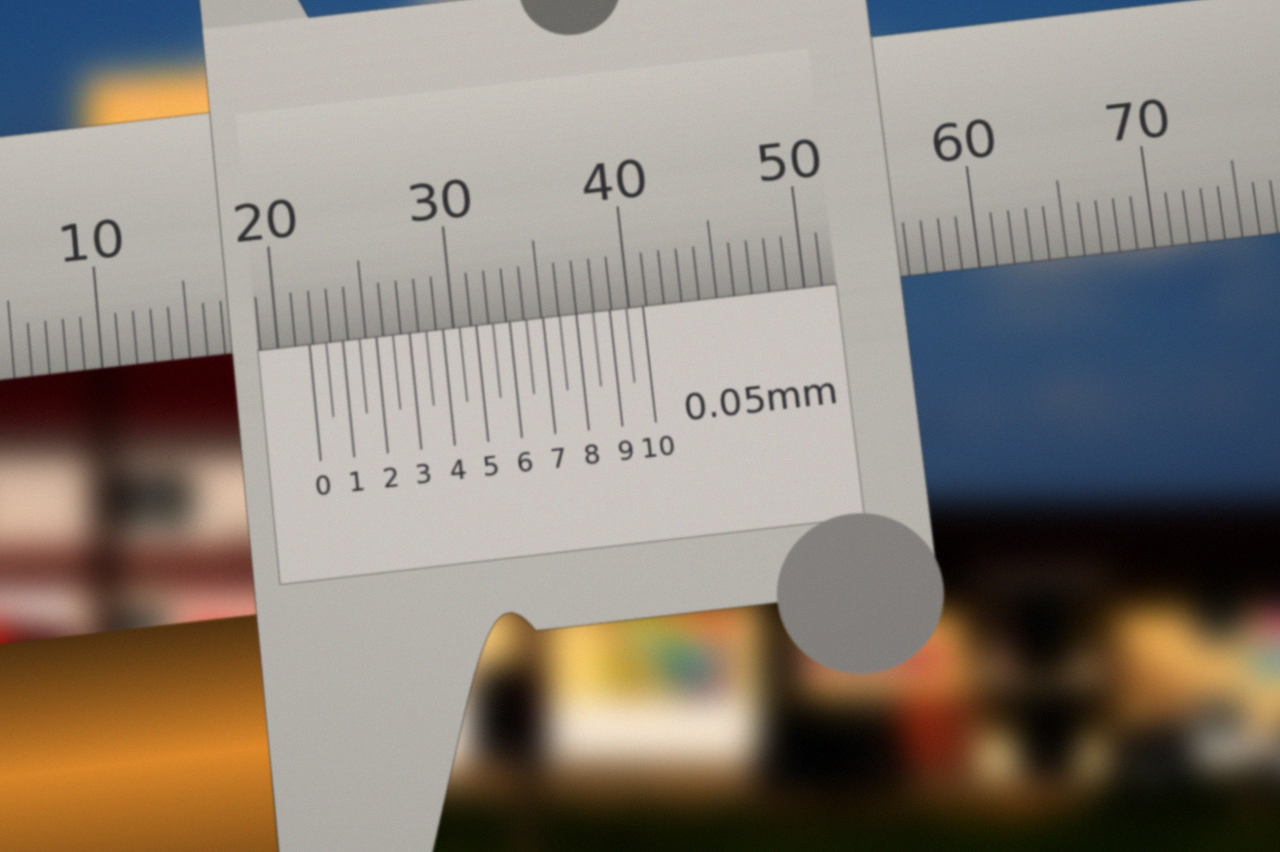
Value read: 21.8,mm
